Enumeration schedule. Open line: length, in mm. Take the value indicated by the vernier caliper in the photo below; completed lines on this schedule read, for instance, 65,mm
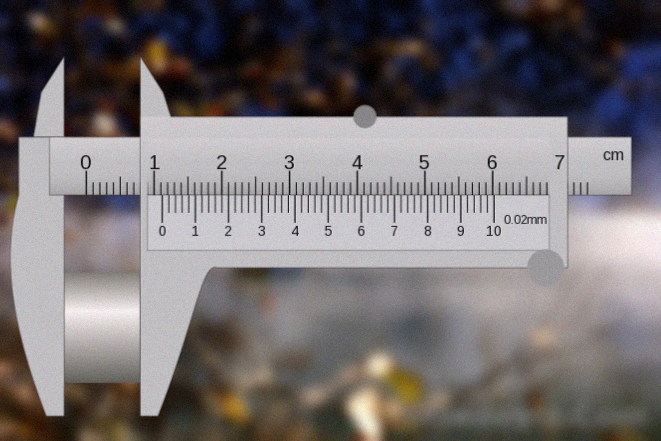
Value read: 11.2,mm
